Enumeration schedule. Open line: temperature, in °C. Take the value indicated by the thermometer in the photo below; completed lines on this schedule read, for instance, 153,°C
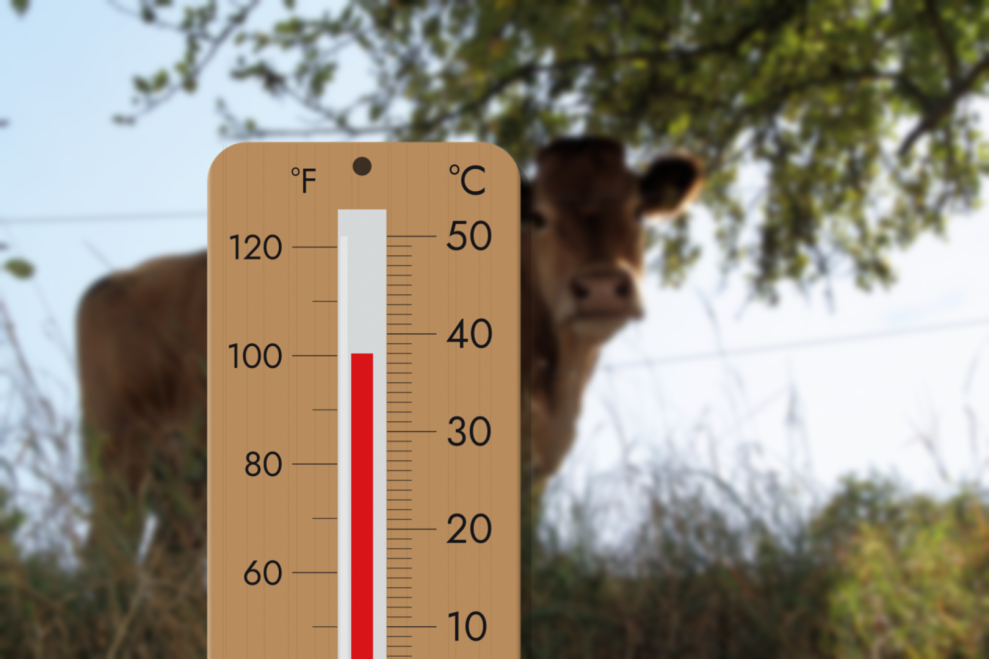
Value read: 38,°C
